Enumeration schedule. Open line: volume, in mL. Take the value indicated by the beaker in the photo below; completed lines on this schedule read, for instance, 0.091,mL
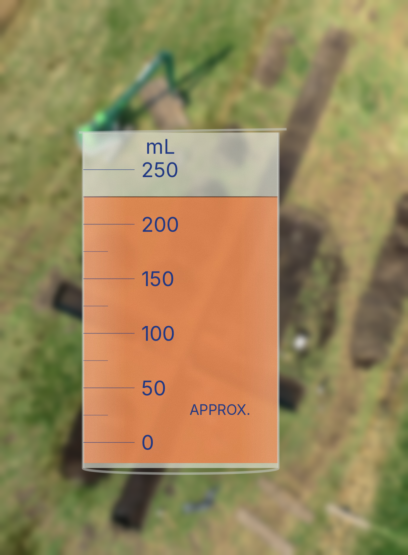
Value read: 225,mL
